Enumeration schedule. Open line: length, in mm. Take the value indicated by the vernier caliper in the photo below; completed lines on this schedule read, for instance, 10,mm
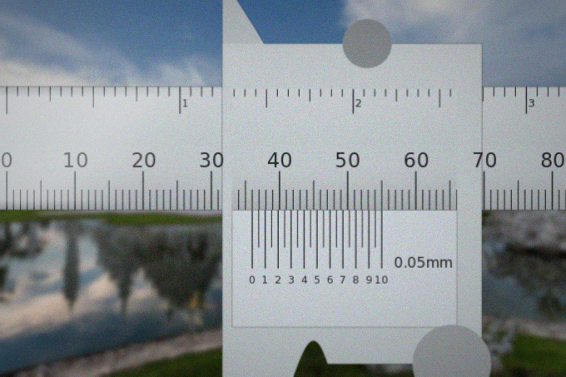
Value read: 36.0,mm
